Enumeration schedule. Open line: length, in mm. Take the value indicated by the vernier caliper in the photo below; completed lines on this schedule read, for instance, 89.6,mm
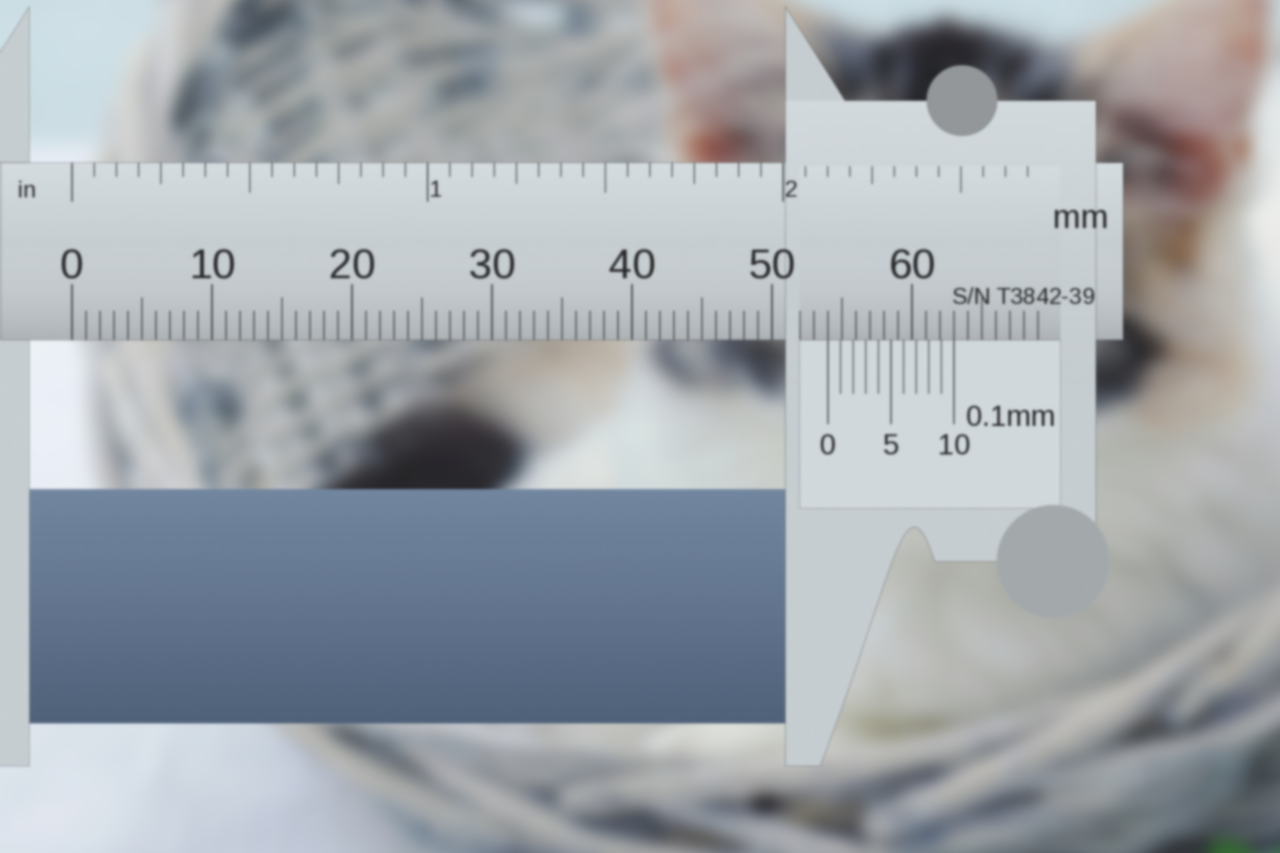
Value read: 54.0,mm
